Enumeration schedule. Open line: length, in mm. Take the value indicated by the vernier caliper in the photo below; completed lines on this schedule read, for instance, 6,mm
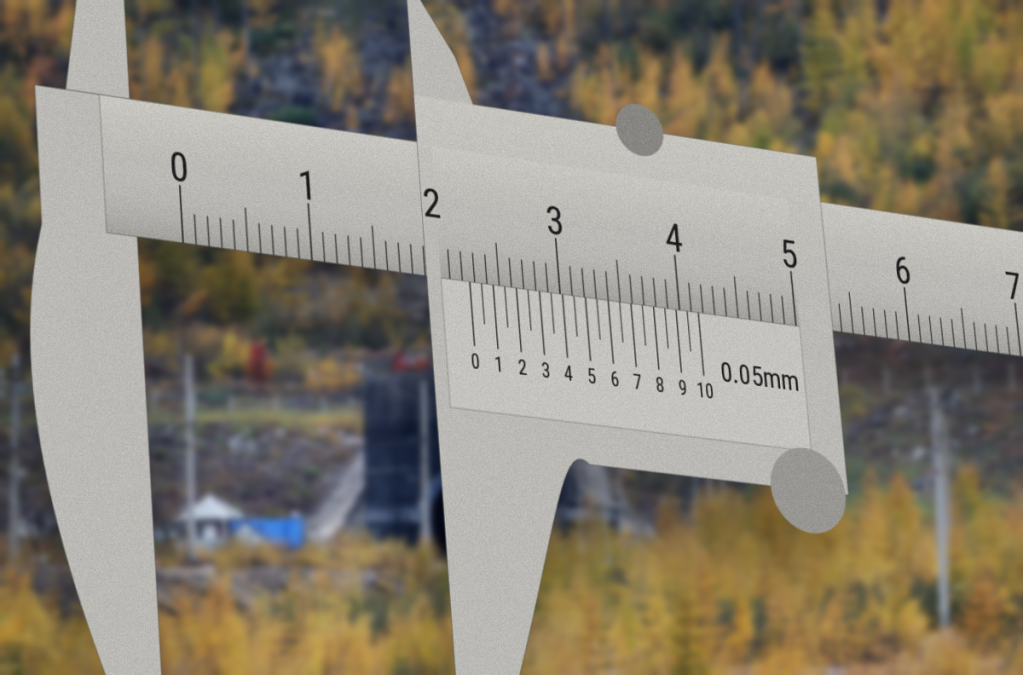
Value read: 22.6,mm
